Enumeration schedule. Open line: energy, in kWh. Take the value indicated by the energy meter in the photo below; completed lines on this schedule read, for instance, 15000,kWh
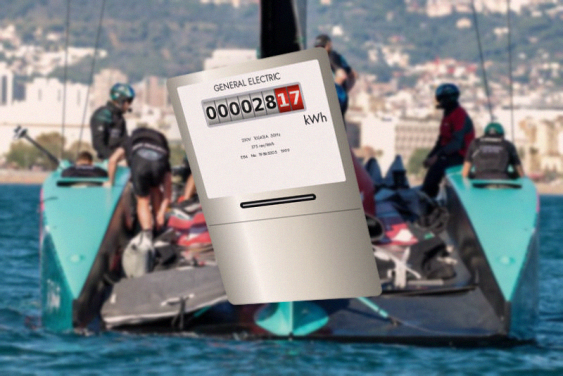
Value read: 28.17,kWh
